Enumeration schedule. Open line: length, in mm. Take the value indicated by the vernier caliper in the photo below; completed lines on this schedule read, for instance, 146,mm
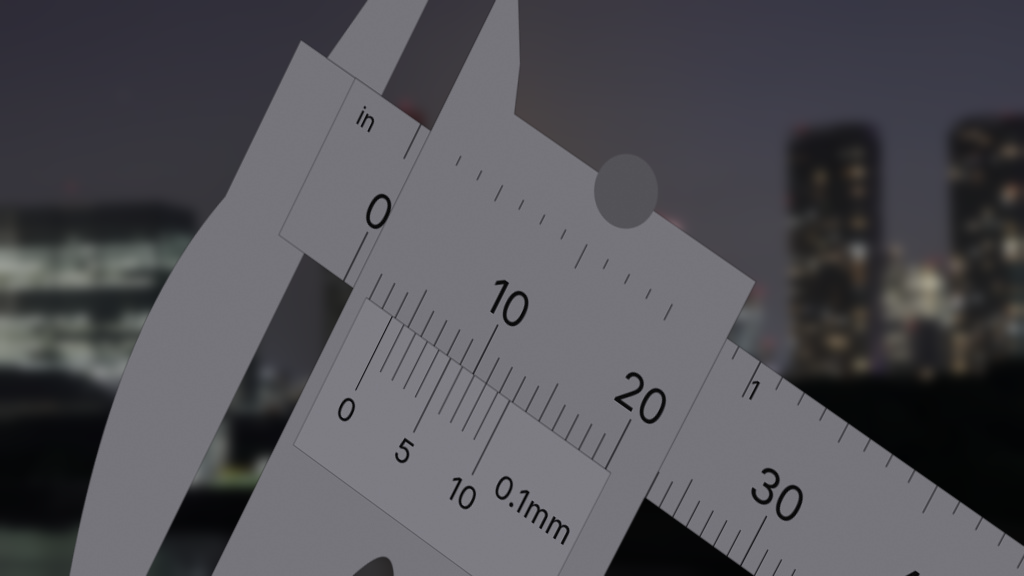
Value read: 3.8,mm
